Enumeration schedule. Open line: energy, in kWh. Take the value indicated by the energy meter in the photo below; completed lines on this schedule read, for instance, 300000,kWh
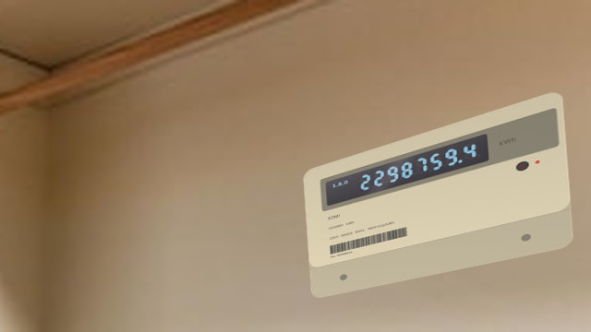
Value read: 2298759.4,kWh
